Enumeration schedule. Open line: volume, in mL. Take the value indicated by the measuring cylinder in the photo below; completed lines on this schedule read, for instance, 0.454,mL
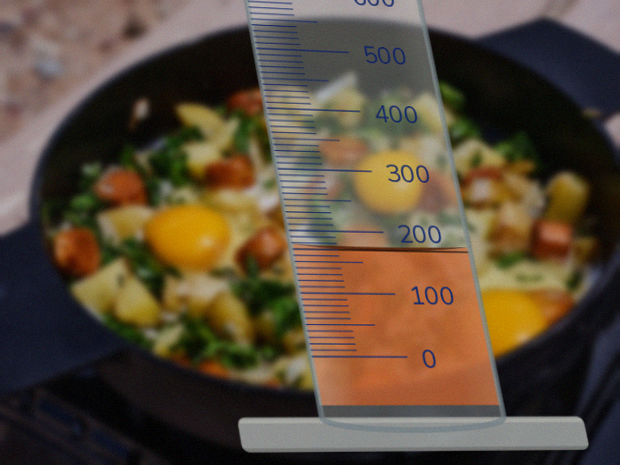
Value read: 170,mL
